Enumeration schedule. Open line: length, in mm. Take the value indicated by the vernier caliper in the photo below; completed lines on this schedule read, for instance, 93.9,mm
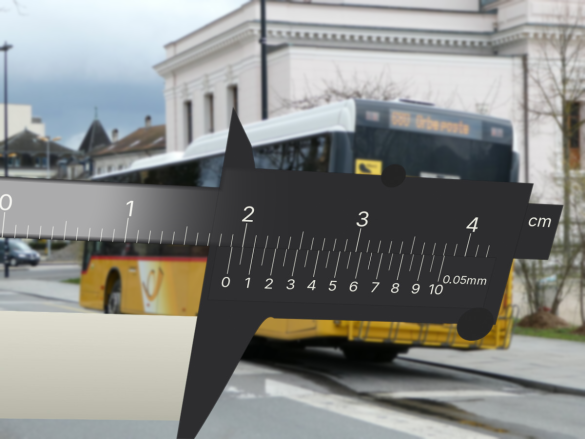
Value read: 19.1,mm
